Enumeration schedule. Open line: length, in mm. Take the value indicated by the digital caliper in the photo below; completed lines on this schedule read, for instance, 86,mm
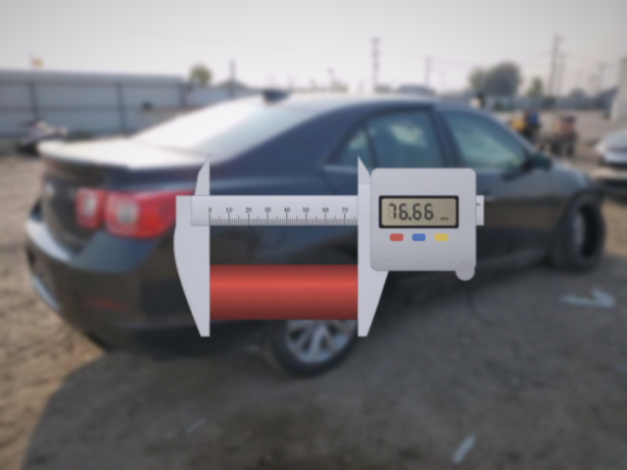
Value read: 76.66,mm
